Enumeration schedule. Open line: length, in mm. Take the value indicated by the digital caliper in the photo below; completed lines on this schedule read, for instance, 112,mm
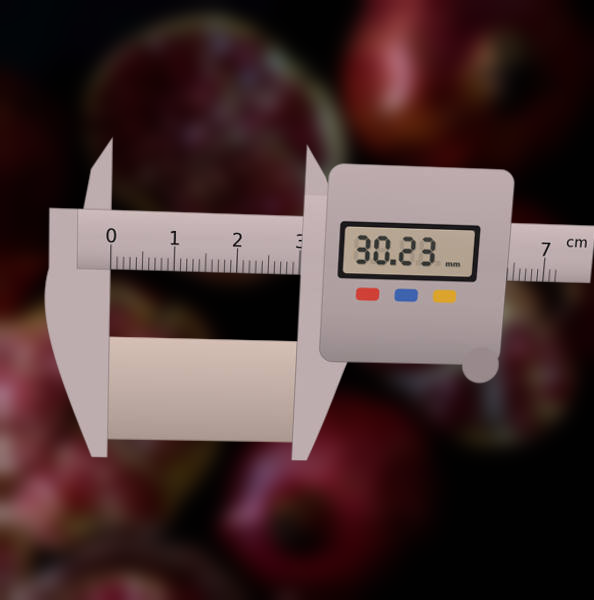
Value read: 30.23,mm
